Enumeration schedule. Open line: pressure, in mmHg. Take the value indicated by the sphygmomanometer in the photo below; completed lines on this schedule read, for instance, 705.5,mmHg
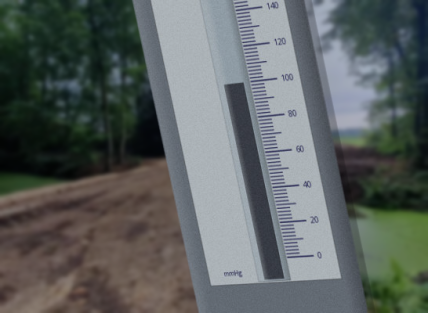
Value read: 100,mmHg
